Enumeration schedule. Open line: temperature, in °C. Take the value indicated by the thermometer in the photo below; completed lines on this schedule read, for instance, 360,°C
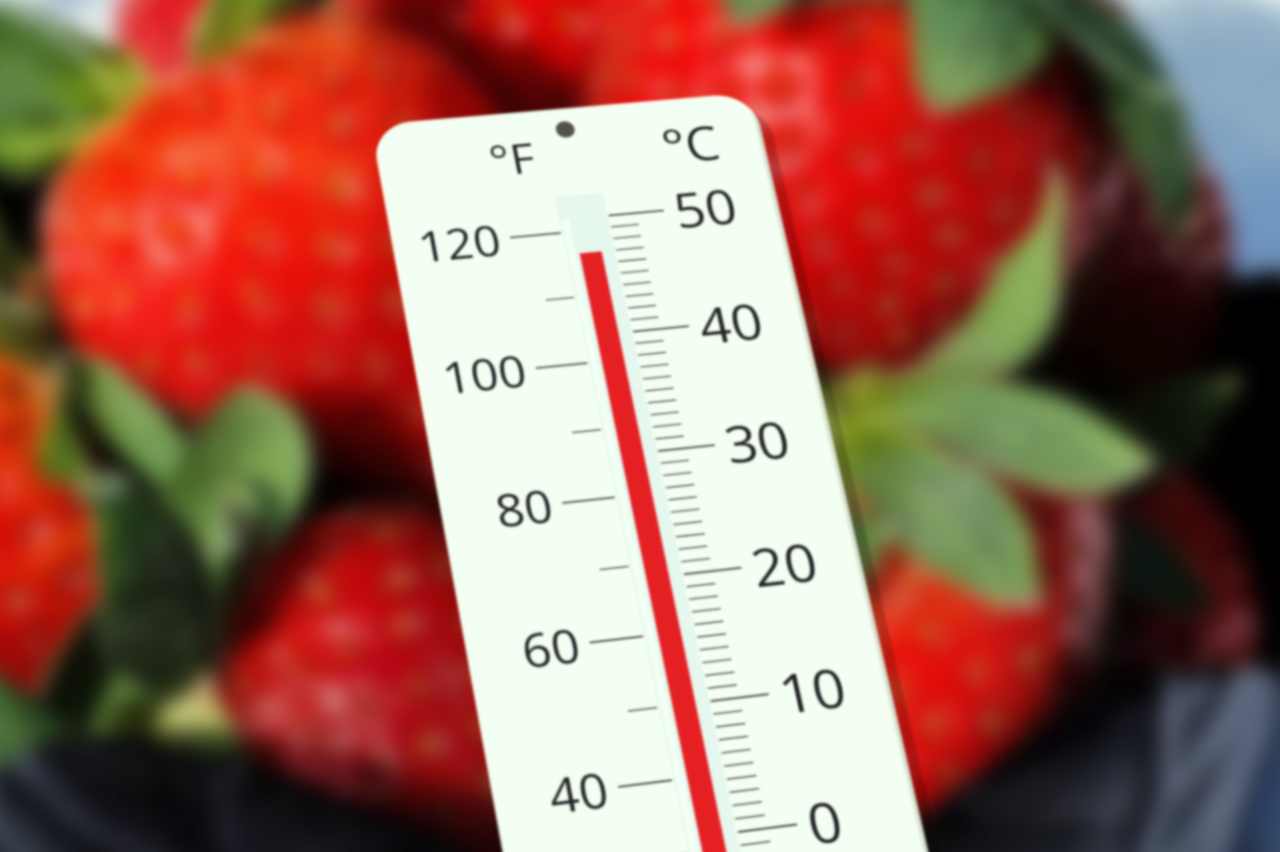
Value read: 47,°C
